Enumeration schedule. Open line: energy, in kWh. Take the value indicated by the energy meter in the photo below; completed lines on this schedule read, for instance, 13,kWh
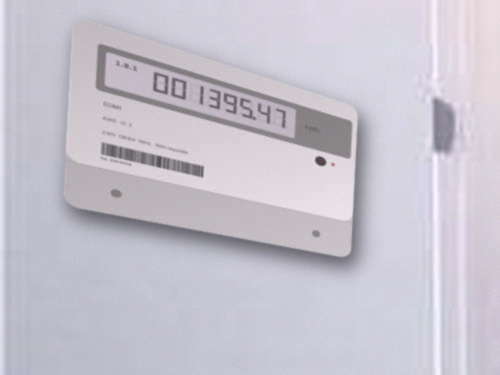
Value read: 1395.47,kWh
